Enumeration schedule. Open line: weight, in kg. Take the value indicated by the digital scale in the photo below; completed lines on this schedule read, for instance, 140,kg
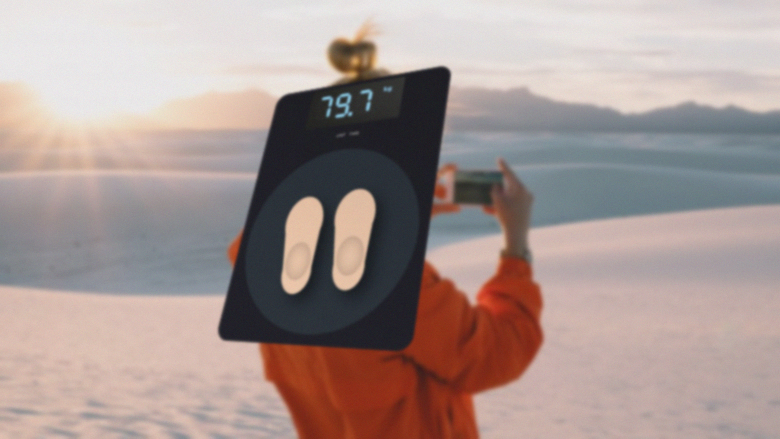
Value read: 79.7,kg
